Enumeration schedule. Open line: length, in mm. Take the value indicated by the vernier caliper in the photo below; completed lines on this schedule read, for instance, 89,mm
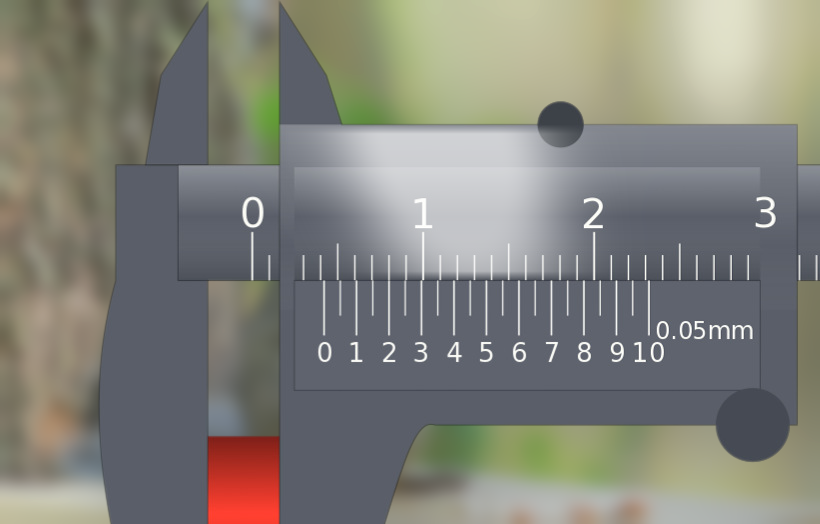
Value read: 4.2,mm
